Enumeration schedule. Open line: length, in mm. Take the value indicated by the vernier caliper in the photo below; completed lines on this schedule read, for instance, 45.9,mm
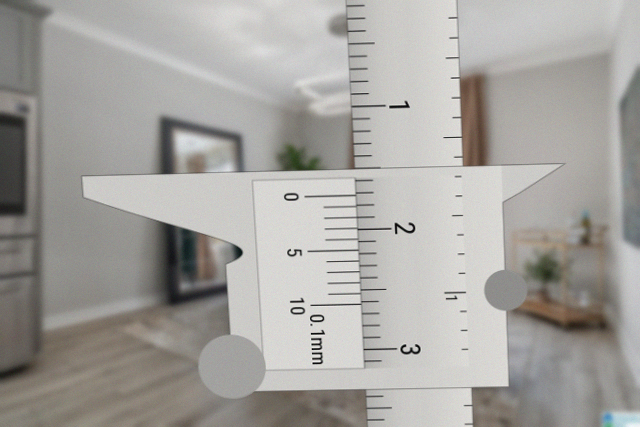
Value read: 17.2,mm
